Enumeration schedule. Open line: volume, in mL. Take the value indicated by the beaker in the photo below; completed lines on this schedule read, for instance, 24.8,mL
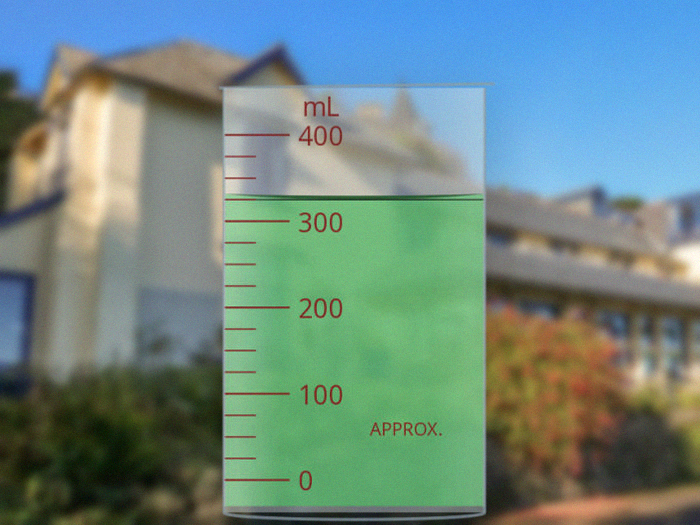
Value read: 325,mL
